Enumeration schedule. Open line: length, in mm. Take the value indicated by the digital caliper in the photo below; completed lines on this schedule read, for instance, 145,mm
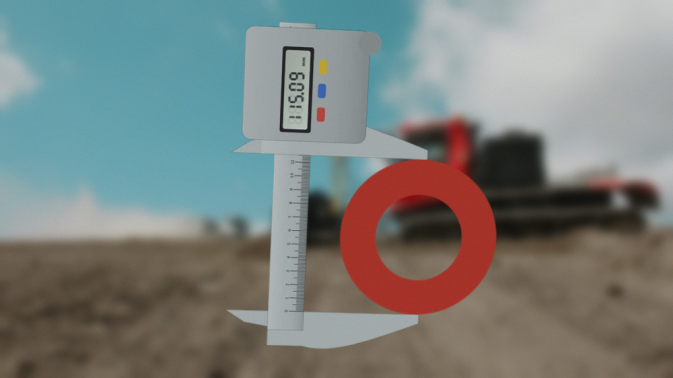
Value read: 115.09,mm
